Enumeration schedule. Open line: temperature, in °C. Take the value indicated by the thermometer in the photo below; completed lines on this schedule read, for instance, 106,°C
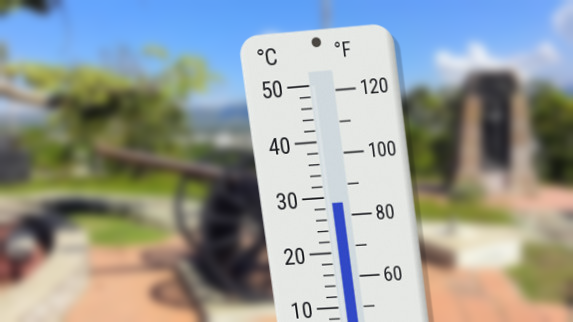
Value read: 29,°C
